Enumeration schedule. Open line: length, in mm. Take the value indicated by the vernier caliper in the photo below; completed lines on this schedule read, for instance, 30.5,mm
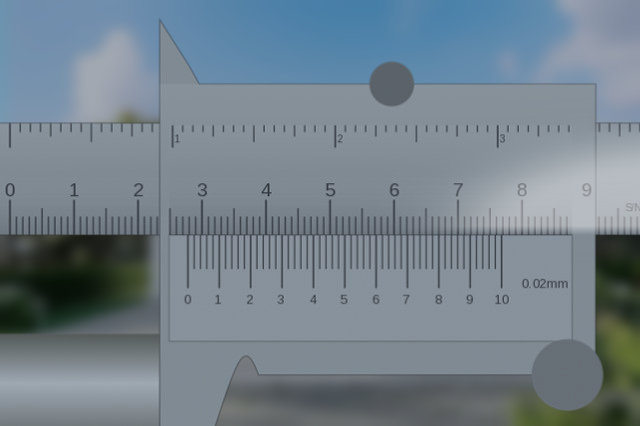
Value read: 27.8,mm
